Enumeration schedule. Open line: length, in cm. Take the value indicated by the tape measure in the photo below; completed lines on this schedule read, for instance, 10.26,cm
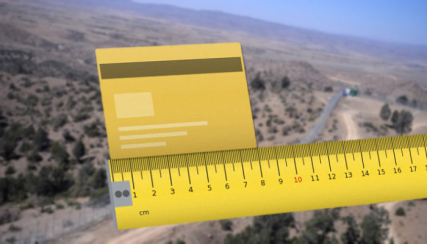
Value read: 8,cm
